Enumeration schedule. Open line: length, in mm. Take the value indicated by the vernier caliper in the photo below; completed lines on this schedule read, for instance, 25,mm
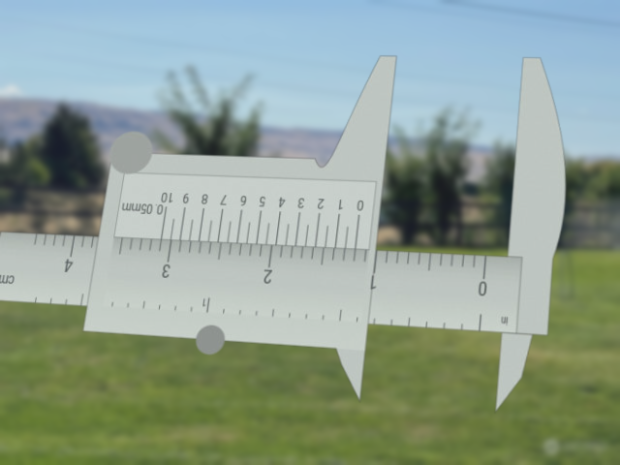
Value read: 12.0,mm
